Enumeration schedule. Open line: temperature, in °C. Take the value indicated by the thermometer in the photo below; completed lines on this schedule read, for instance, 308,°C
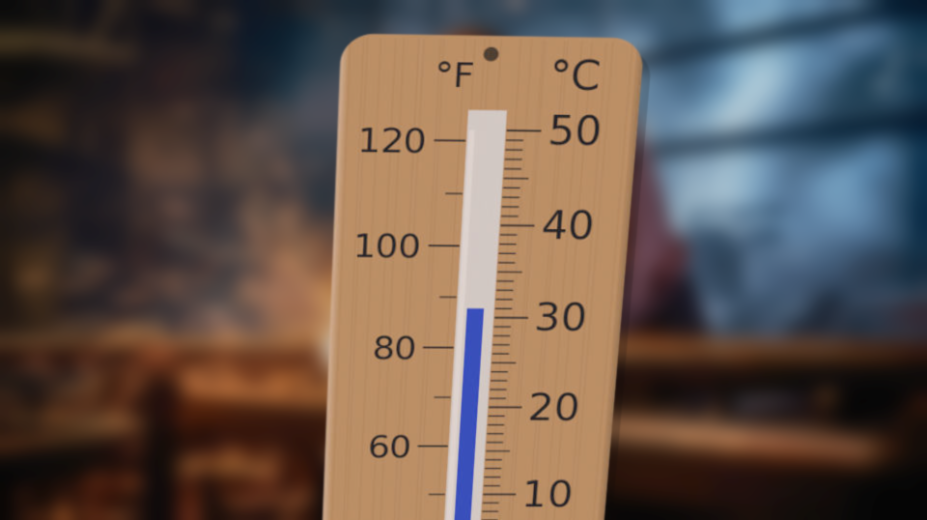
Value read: 31,°C
